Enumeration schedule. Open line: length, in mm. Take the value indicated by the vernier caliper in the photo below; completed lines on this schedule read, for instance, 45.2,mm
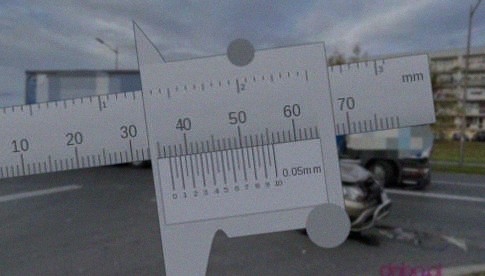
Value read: 36.8,mm
